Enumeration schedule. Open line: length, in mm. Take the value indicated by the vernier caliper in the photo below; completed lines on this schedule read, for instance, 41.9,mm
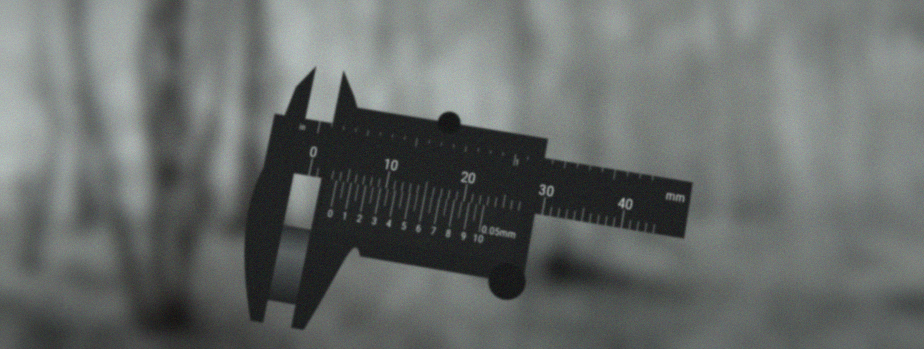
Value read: 3.6,mm
